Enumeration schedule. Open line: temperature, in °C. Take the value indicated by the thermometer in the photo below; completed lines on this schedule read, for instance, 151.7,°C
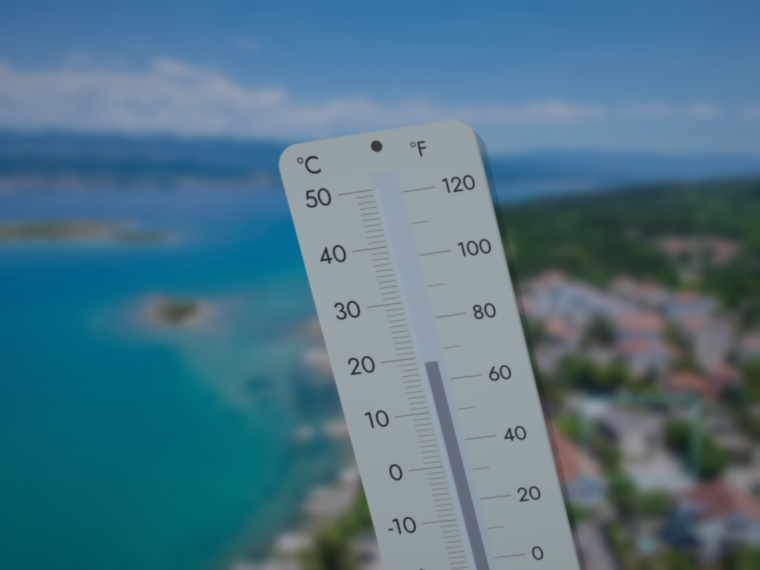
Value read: 19,°C
